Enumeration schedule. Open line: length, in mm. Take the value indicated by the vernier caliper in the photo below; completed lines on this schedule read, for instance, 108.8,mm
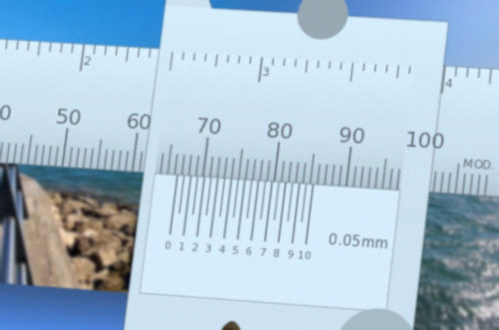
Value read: 66.4,mm
